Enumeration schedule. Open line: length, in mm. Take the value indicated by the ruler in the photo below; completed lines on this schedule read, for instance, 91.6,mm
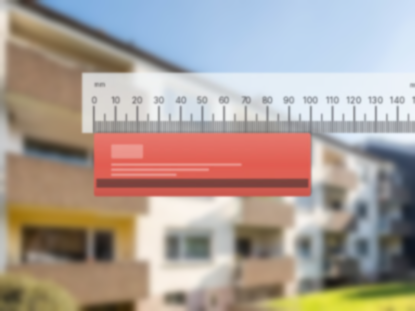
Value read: 100,mm
